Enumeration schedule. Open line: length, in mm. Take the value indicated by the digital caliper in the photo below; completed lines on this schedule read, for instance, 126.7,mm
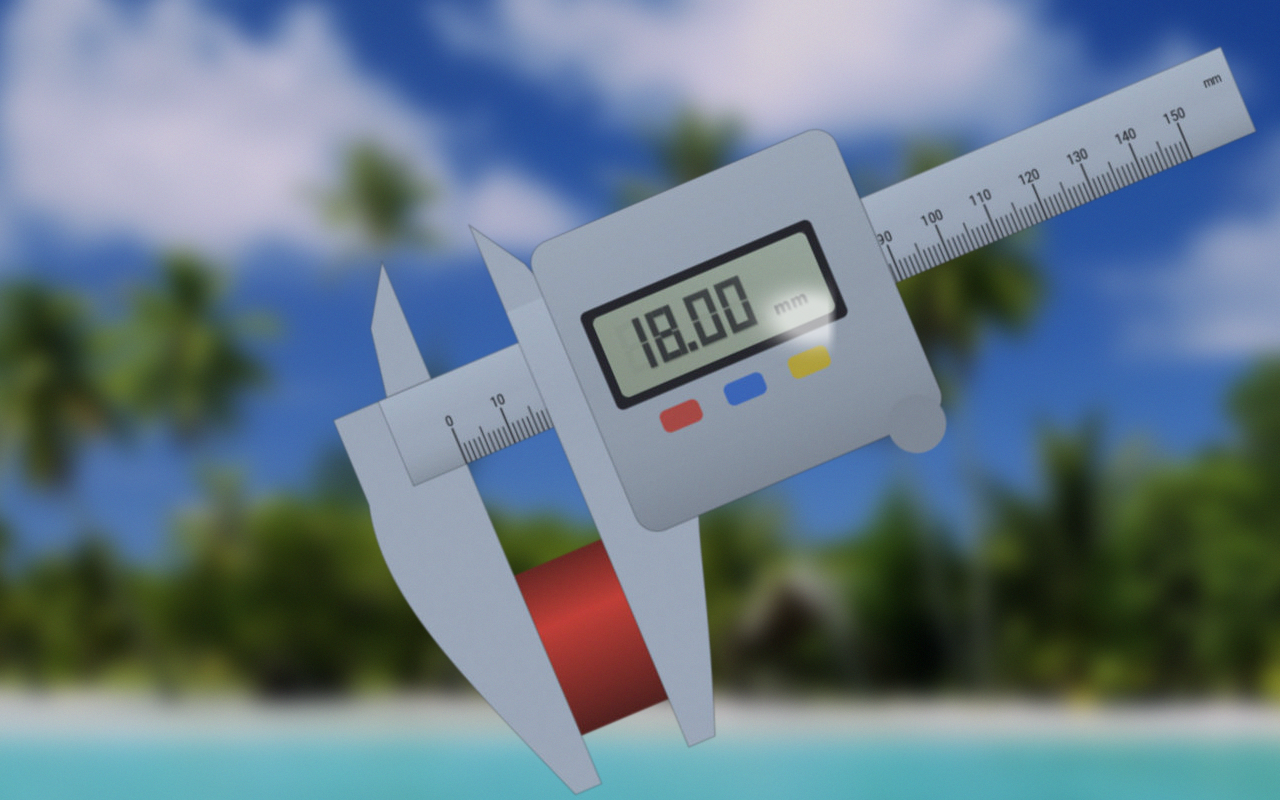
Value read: 18.00,mm
